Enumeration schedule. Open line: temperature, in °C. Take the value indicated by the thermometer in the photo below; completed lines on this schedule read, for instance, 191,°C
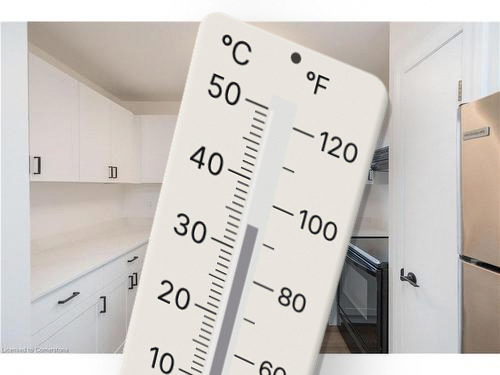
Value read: 34,°C
